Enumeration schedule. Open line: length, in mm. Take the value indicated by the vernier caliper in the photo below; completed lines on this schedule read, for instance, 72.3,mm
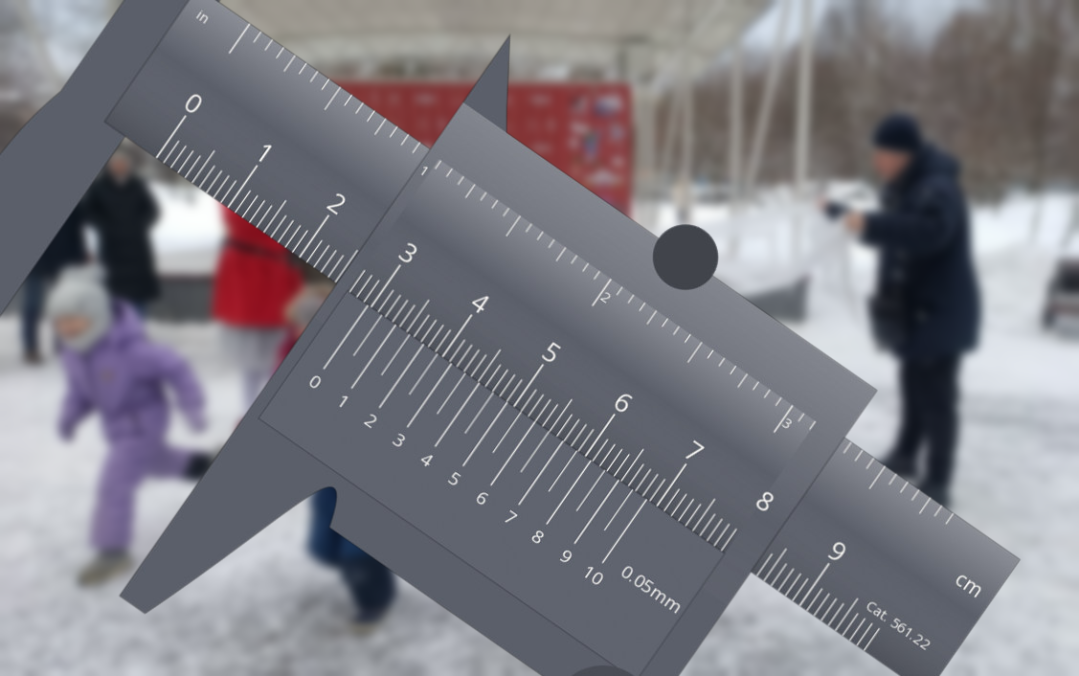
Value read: 29.6,mm
